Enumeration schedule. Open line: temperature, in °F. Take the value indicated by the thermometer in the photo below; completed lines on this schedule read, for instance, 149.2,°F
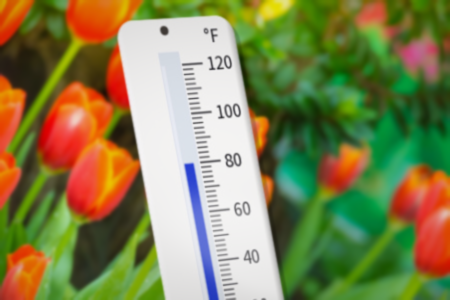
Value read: 80,°F
